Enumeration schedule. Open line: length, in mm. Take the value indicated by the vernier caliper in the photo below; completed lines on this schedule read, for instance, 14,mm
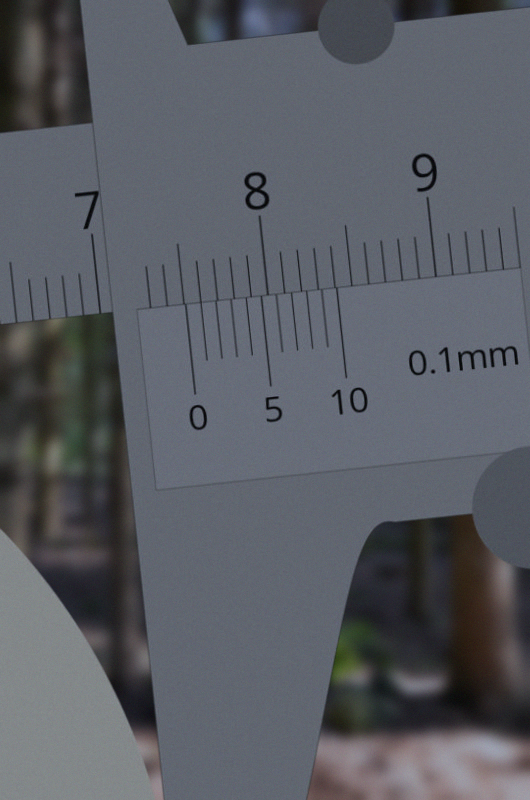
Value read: 75.1,mm
